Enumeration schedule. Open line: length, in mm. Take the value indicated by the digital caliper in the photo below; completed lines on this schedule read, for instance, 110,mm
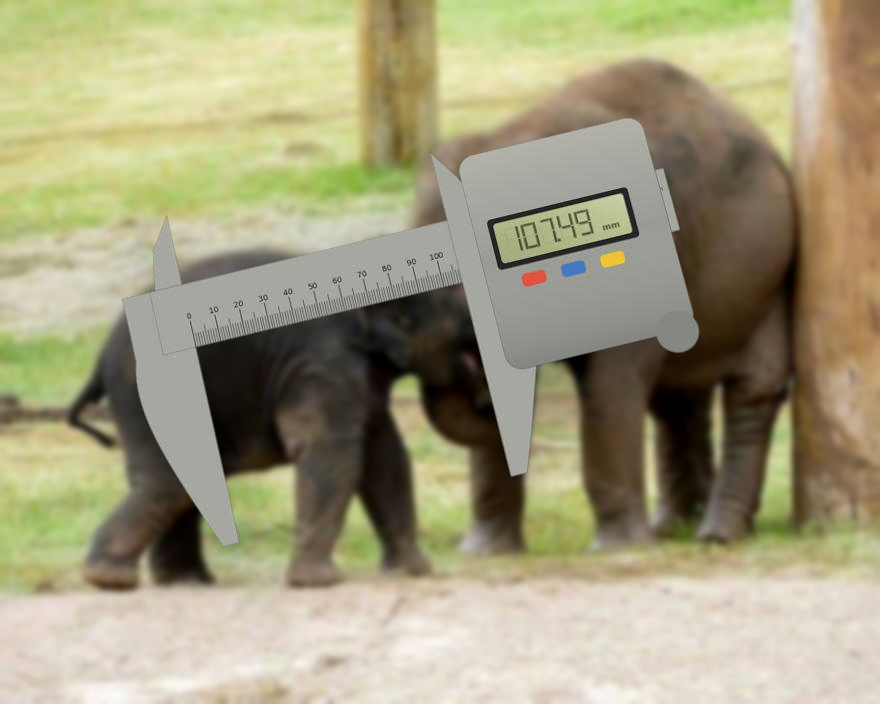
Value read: 107.49,mm
